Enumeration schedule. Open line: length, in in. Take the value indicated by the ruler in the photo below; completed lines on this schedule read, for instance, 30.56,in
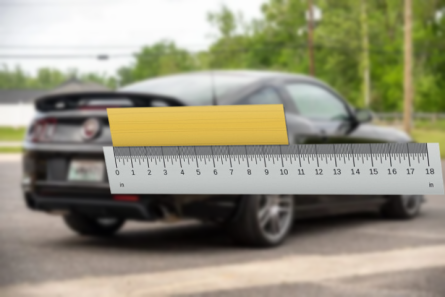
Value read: 10.5,in
